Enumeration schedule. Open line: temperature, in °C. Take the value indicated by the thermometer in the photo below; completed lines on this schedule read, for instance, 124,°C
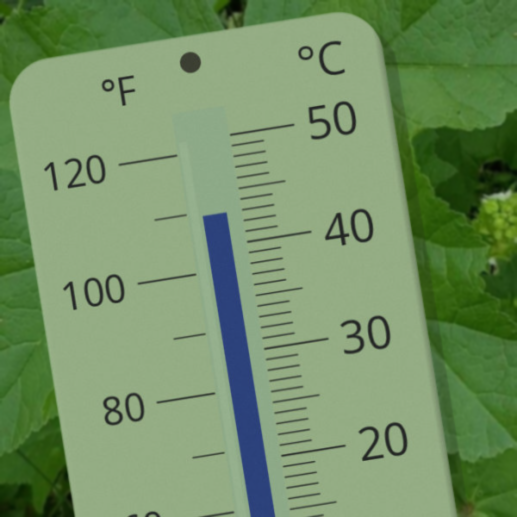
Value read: 43,°C
